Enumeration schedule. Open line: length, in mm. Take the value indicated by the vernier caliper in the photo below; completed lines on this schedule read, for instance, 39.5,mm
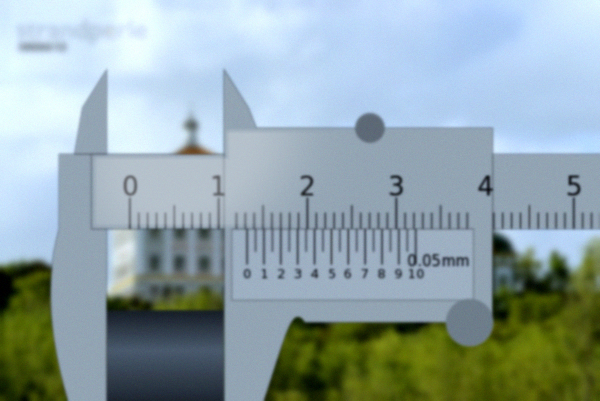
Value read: 13.2,mm
